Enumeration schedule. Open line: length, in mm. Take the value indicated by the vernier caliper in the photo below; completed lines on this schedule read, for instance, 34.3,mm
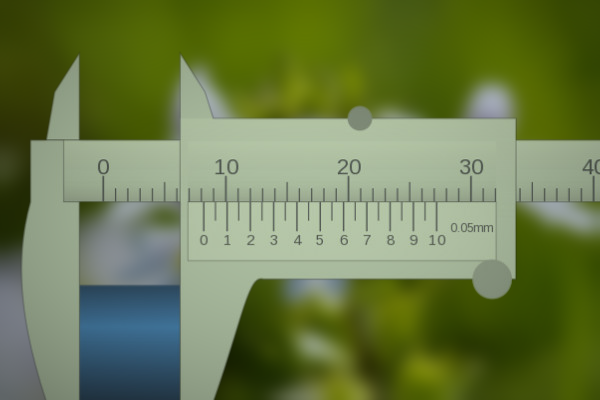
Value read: 8.2,mm
